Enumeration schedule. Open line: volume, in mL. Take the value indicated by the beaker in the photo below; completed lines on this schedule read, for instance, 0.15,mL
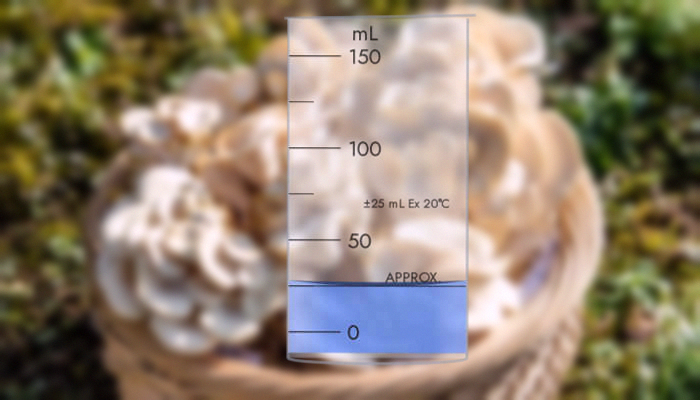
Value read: 25,mL
